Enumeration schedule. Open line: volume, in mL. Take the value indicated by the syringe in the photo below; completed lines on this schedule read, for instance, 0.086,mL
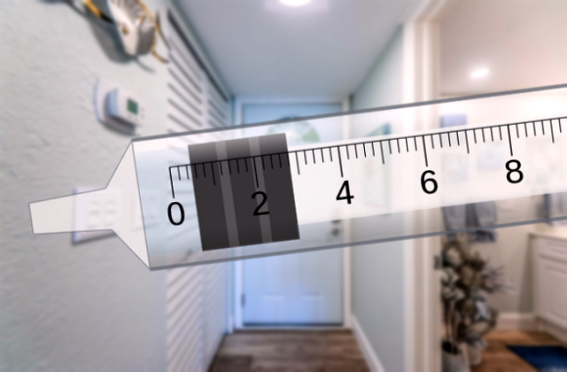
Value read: 0.5,mL
